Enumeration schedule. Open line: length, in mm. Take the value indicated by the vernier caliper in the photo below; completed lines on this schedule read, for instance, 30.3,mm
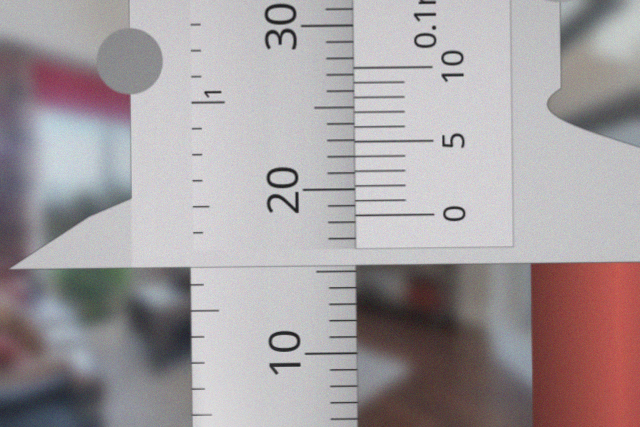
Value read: 18.4,mm
